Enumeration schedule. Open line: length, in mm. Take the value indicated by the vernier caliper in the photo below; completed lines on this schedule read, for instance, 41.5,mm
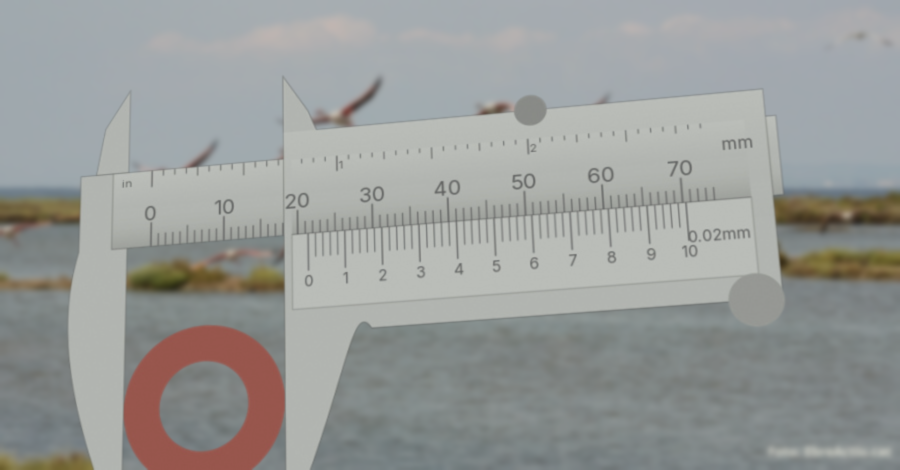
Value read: 21.4,mm
